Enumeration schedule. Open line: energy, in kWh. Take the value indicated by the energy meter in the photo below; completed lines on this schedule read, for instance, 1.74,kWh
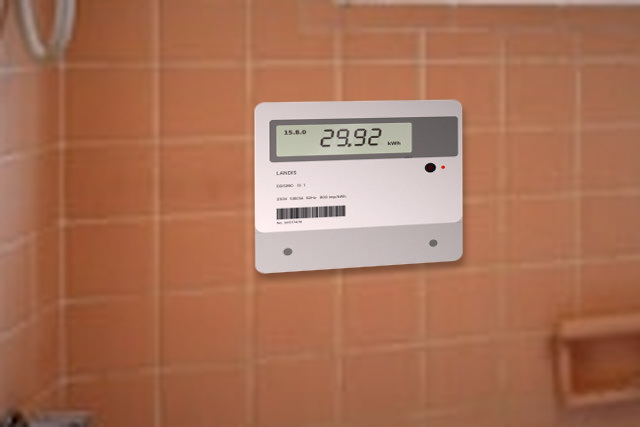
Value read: 29.92,kWh
